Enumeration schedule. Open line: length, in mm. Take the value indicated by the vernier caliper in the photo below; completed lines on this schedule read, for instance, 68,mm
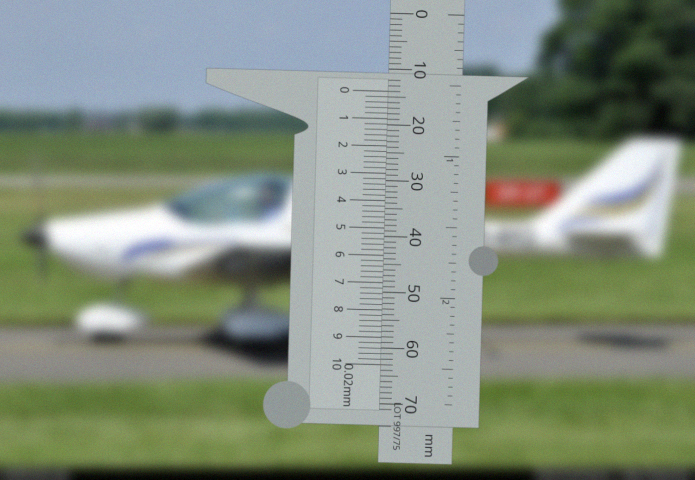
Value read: 14.0,mm
